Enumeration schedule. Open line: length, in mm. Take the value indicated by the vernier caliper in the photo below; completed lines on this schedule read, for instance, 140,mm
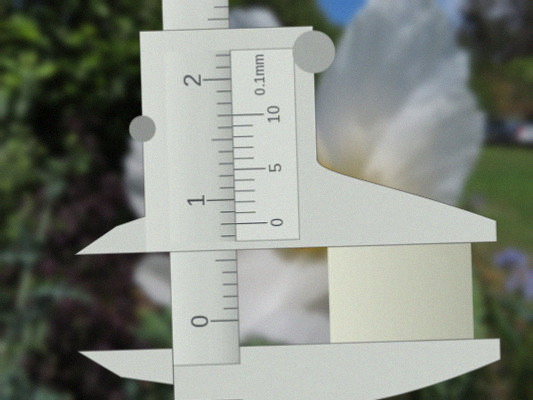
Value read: 8.0,mm
